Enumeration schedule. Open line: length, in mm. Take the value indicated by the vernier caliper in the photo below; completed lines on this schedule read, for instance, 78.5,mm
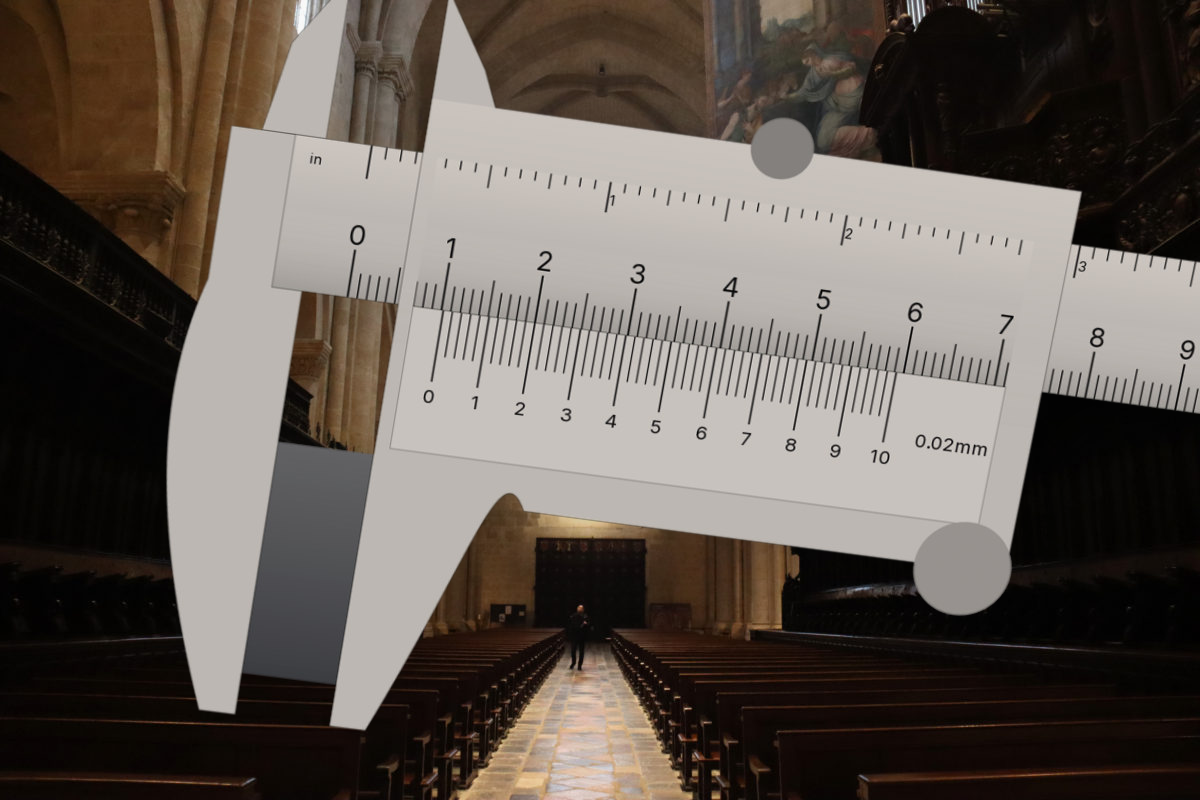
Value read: 10.2,mm
